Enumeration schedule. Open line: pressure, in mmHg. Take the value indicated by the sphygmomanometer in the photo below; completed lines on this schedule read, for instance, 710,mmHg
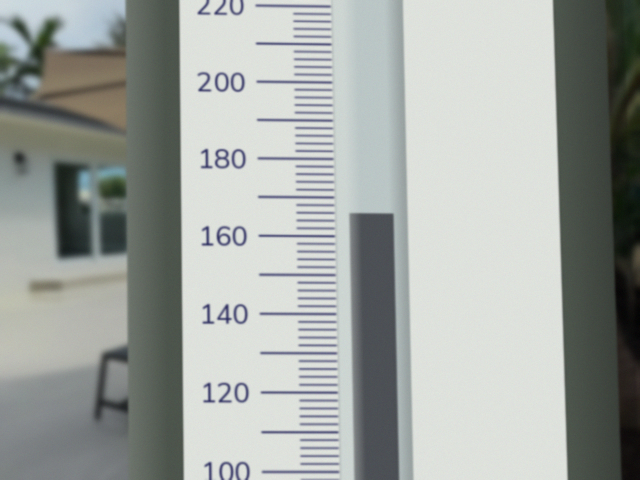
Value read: 166,mmHg
